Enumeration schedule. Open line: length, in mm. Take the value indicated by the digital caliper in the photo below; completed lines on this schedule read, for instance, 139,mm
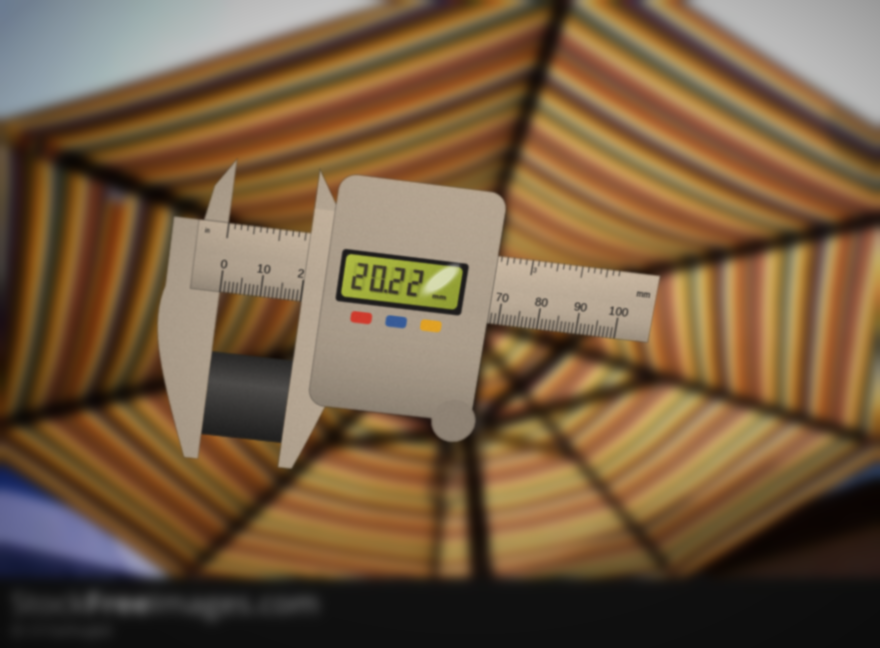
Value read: 20.22,mm
